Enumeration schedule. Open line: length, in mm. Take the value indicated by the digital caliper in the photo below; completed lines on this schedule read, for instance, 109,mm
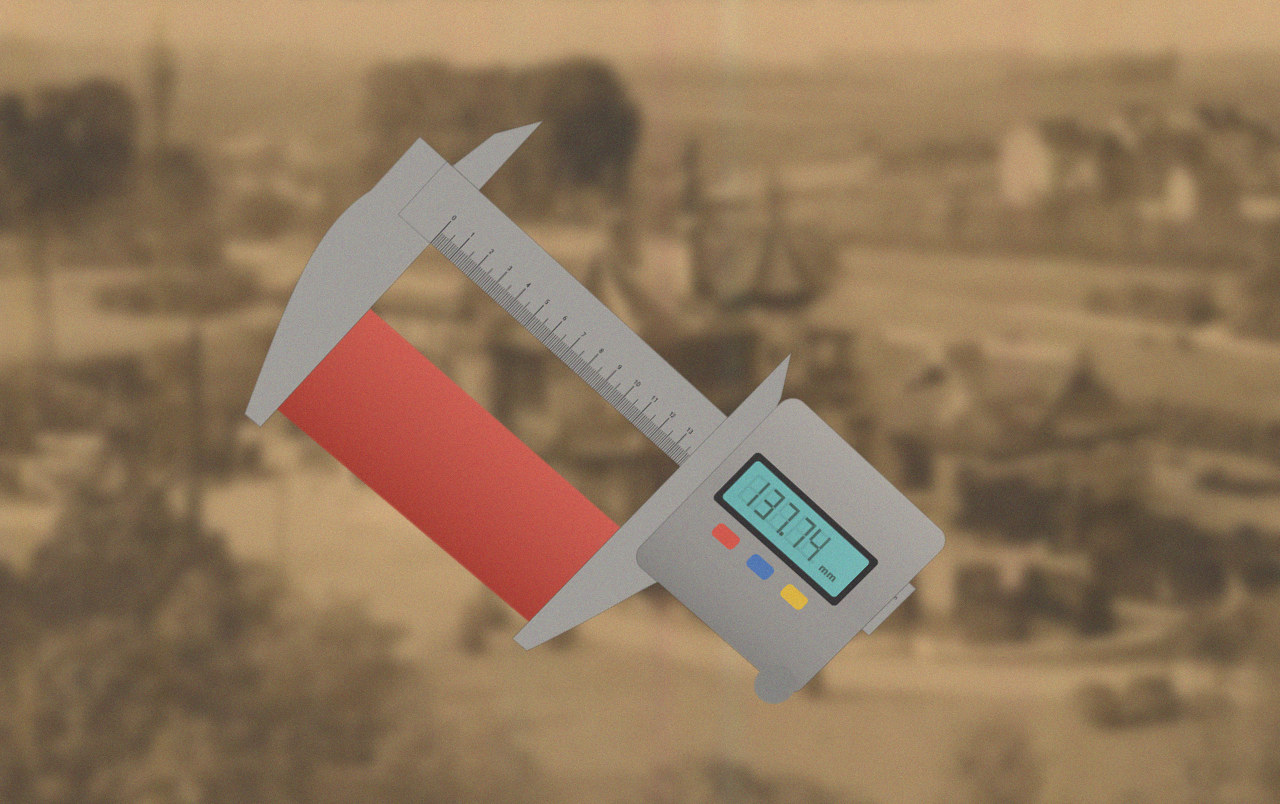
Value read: 137.74,mm
